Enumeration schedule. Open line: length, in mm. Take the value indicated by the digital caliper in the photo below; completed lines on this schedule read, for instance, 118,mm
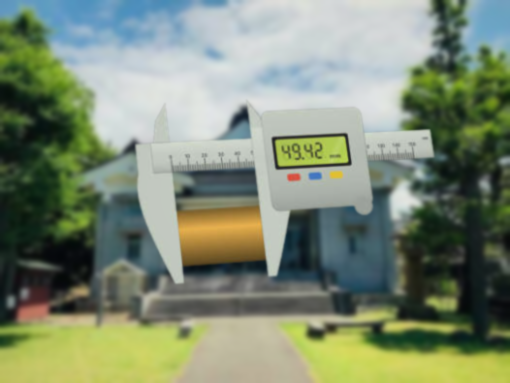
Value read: 49.42,mm
